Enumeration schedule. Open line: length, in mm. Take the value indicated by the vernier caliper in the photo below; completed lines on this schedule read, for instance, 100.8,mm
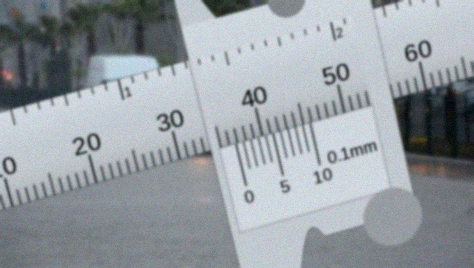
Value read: 36.8,mm
